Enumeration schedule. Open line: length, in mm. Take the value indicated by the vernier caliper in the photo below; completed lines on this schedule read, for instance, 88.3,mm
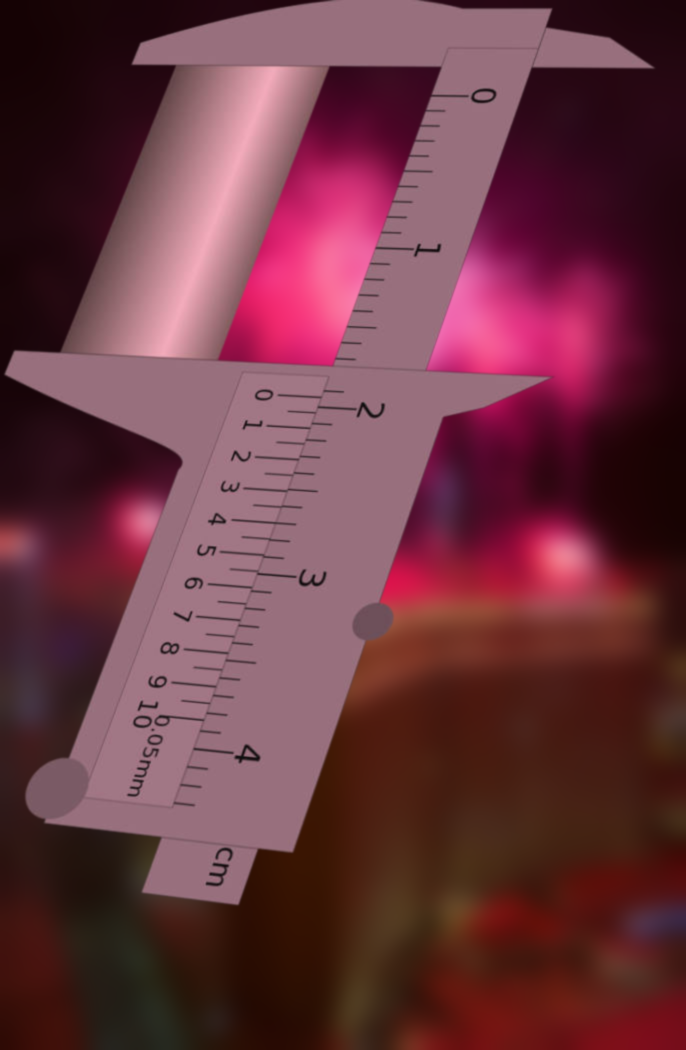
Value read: 19.4,mm
